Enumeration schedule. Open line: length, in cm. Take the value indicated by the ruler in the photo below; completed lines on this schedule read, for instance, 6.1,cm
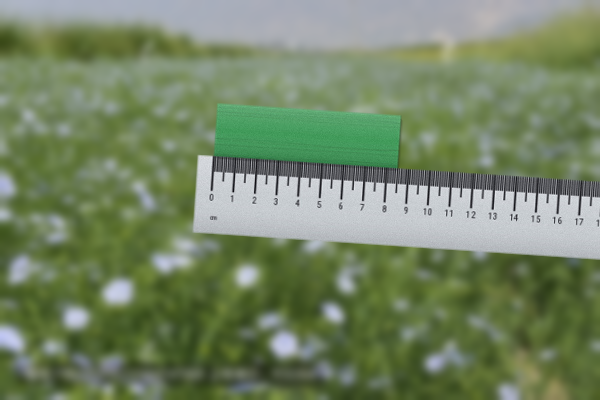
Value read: 8.5,cm
